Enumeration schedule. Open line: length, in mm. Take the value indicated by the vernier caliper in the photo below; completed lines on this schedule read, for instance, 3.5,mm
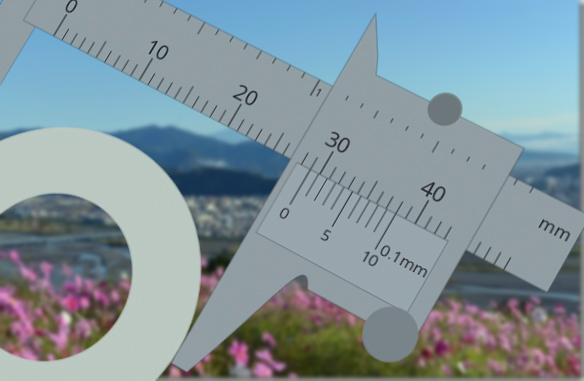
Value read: 29.0,mm
